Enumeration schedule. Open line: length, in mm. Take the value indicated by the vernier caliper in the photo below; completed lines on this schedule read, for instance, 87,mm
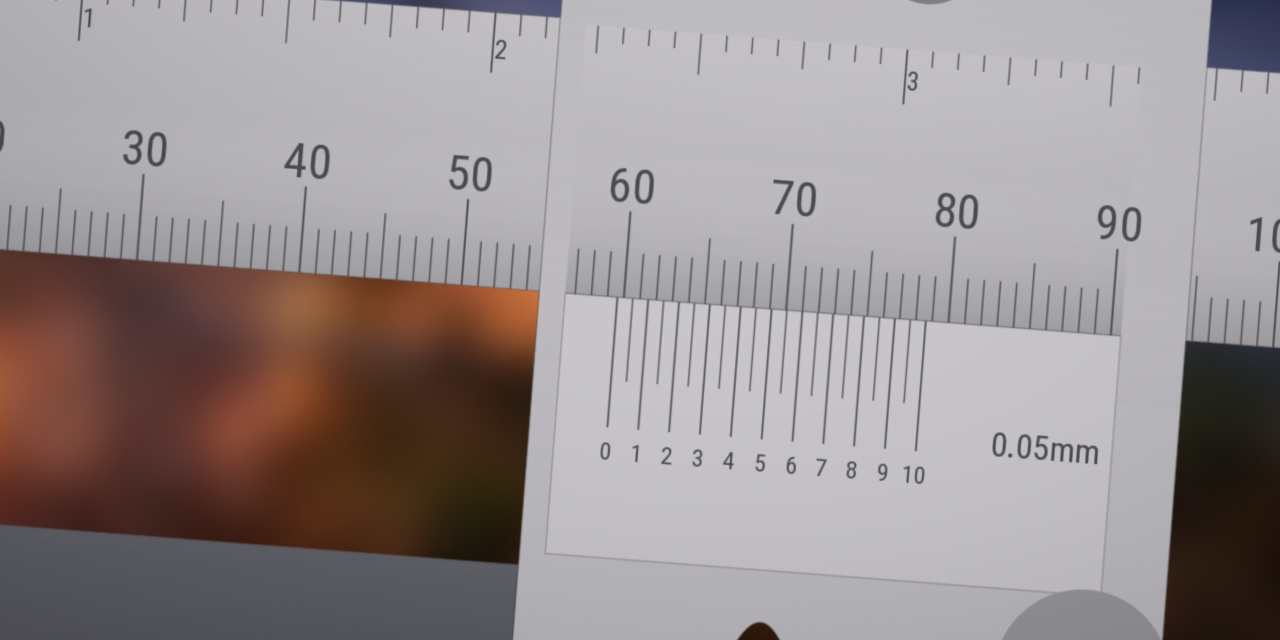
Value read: 59.6,mm
